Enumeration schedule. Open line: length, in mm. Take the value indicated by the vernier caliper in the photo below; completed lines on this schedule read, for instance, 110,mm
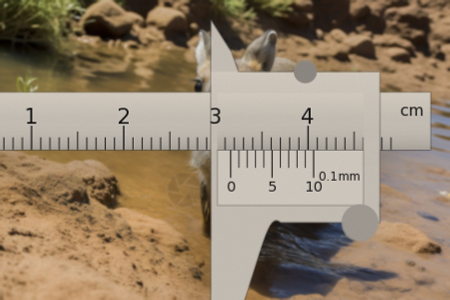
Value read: 31.6,mm
